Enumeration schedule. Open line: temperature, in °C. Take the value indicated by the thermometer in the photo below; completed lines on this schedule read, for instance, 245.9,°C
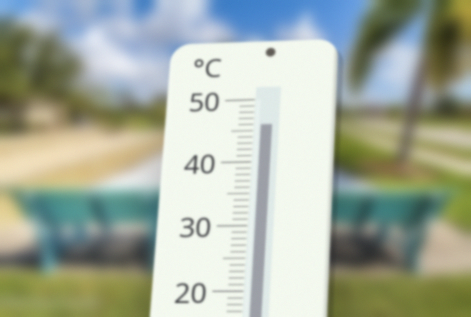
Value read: 46,°C
